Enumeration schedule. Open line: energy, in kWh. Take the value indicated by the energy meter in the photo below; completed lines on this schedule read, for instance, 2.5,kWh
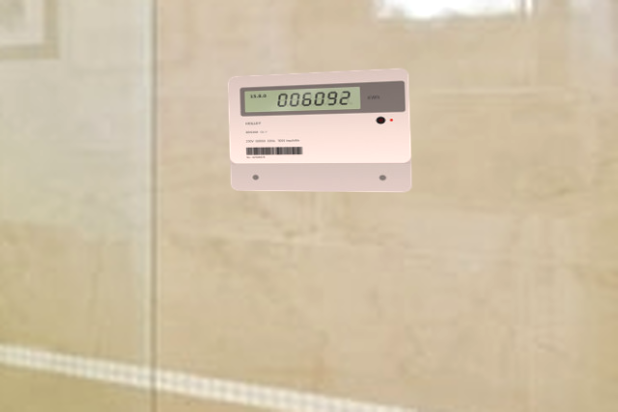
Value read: 6092,kWh
